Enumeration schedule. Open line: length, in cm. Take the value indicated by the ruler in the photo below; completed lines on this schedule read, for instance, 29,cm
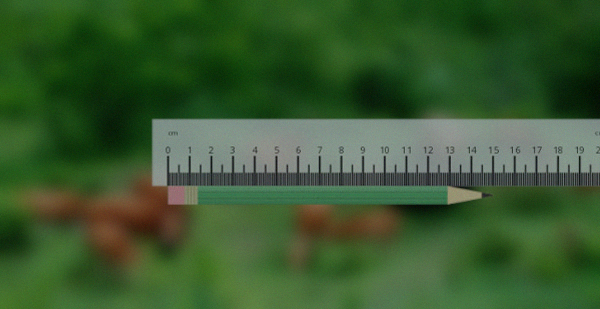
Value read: 15,cm
